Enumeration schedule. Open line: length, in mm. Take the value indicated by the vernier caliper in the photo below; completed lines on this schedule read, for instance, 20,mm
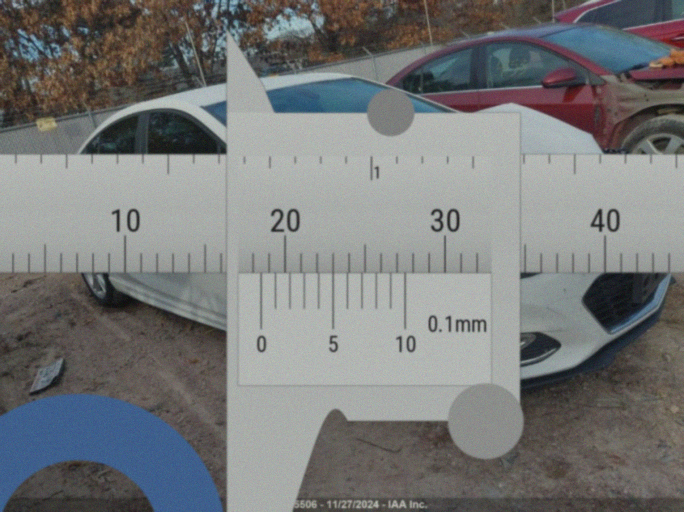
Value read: 18.5,mm
